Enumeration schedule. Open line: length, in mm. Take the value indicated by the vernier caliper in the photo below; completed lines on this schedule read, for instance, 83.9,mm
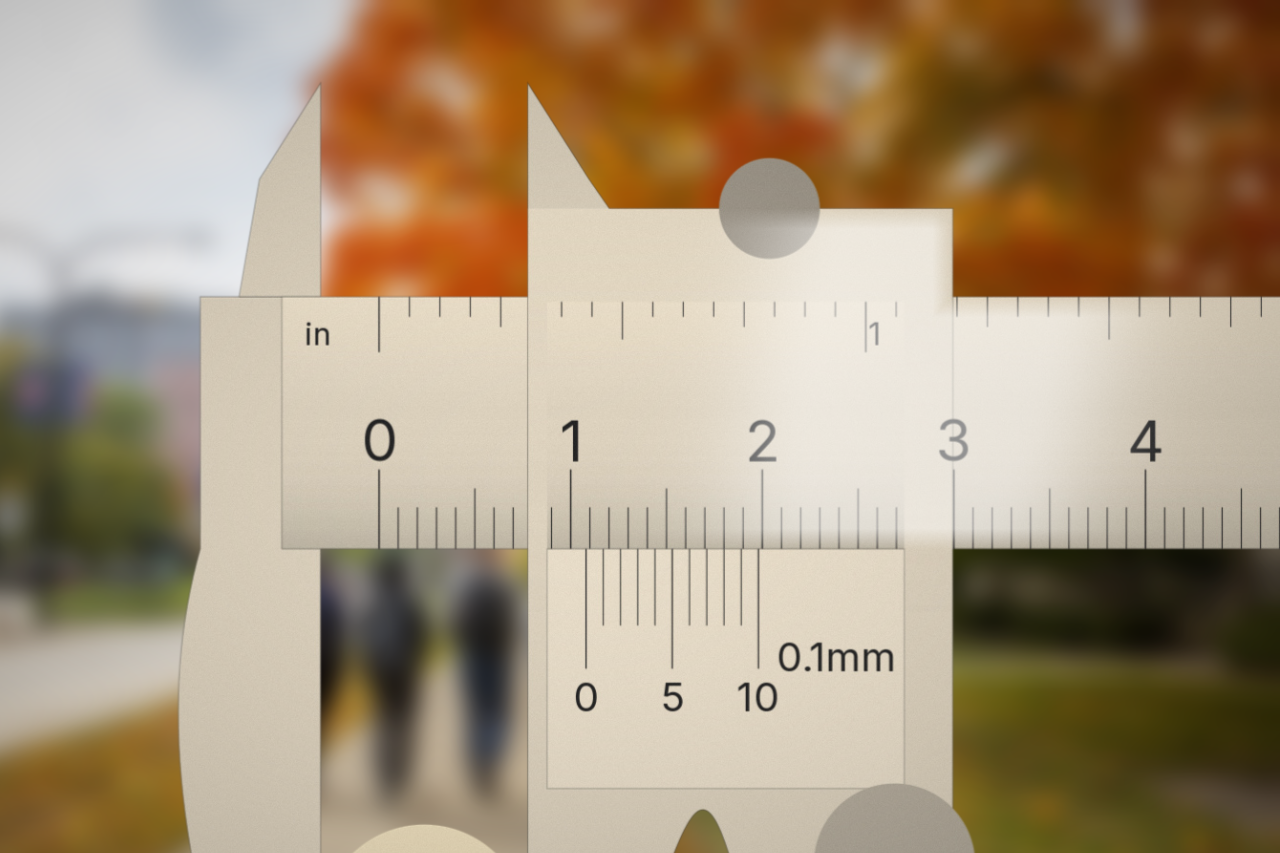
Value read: 10.8,mm
